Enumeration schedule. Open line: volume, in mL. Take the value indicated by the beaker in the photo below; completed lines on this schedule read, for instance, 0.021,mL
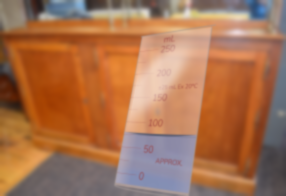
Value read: 75,mL
